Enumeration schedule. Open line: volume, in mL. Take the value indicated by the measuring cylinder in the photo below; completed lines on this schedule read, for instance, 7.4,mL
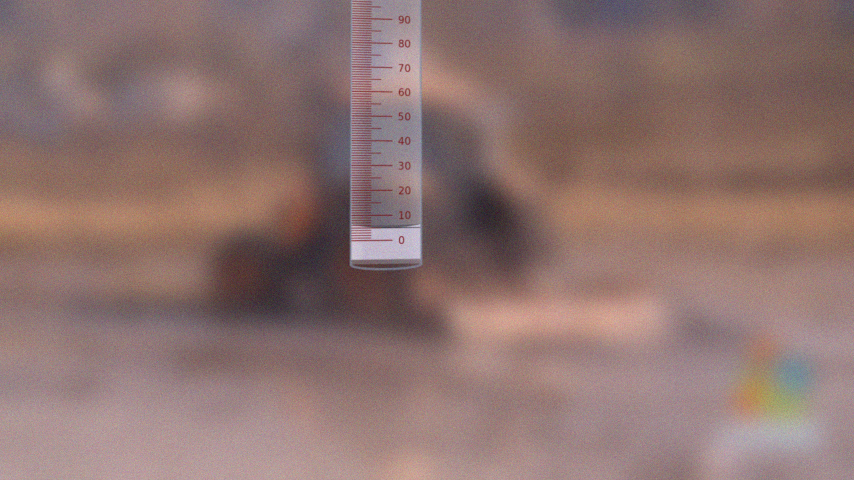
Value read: 5,mL
